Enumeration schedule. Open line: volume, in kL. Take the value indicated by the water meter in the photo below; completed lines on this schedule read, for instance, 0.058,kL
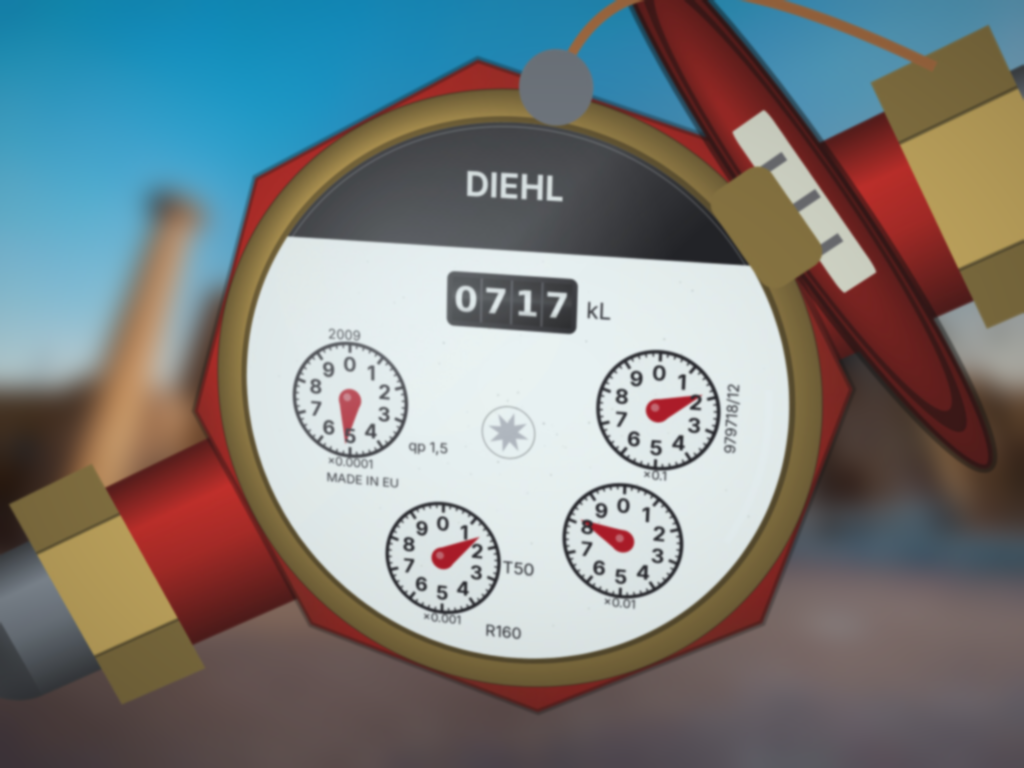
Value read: 717.1815,kL
